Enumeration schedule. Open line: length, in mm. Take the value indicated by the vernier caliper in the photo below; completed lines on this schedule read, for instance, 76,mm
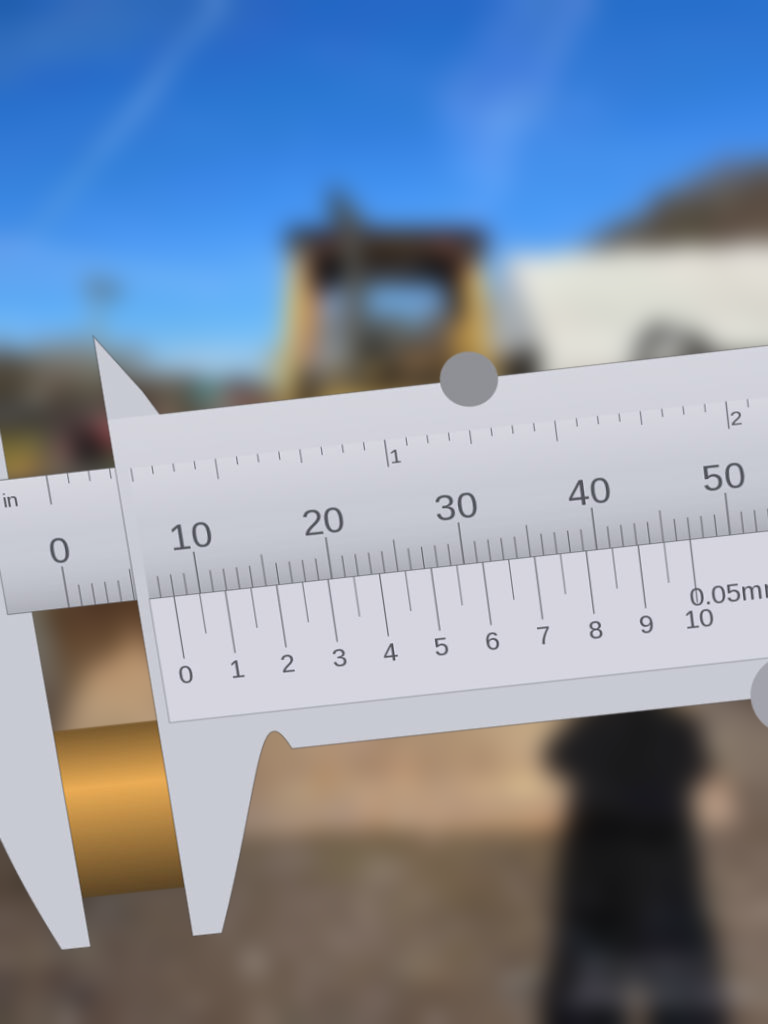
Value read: 8.0,mm
